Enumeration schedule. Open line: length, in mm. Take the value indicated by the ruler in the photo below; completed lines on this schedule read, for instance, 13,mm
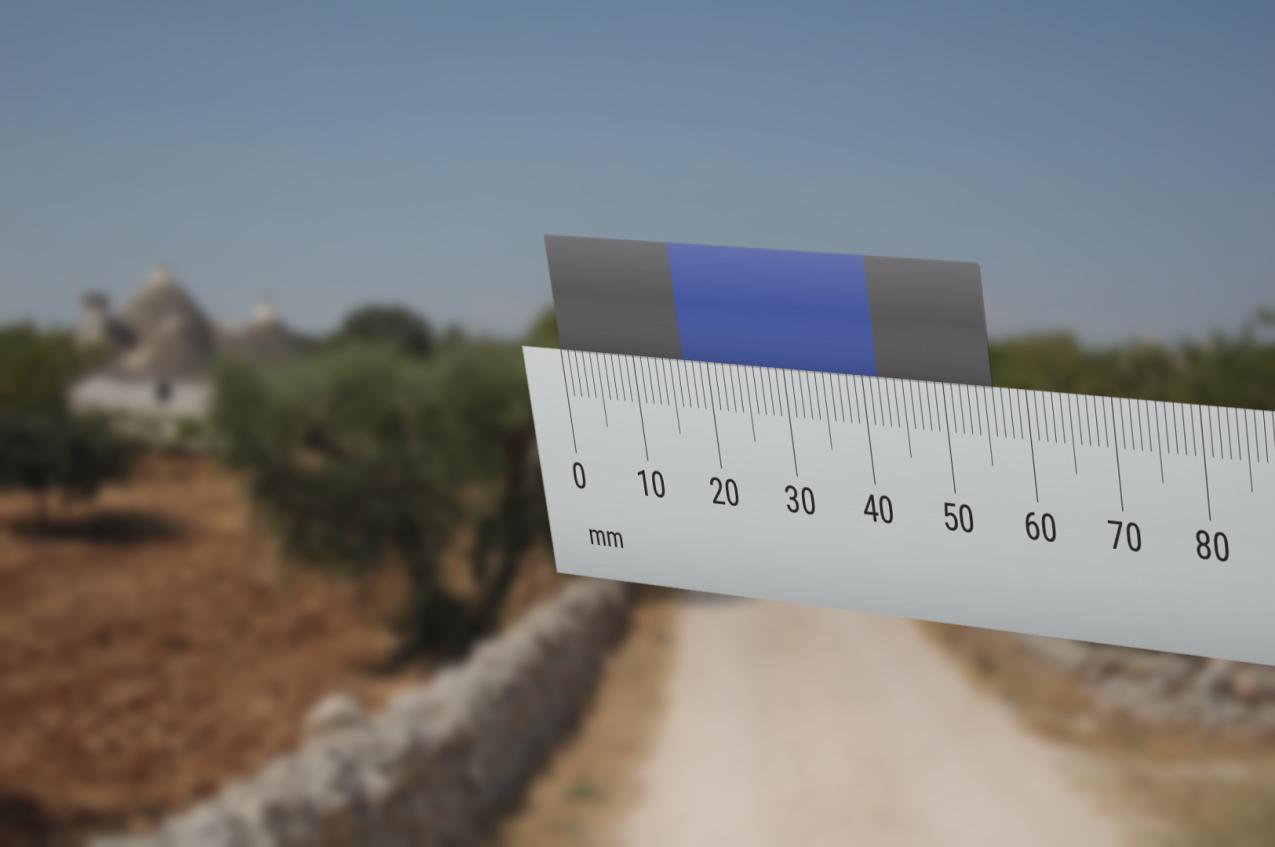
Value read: 56,mm
